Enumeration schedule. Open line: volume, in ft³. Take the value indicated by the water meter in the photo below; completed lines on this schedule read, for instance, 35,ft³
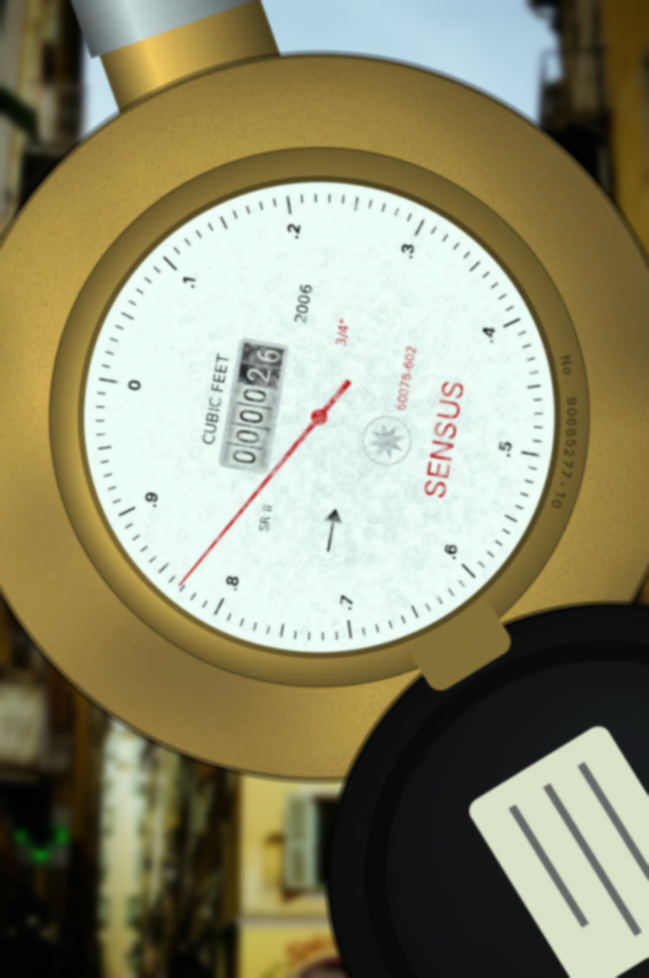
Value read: 25.83,ft³
